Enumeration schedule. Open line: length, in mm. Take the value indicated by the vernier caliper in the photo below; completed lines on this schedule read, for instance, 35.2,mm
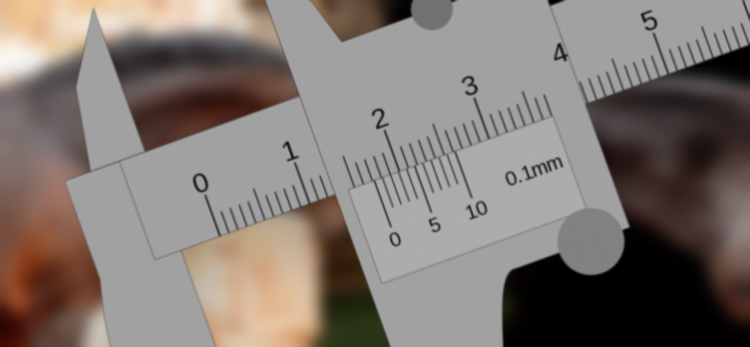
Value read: 17.2,mm
